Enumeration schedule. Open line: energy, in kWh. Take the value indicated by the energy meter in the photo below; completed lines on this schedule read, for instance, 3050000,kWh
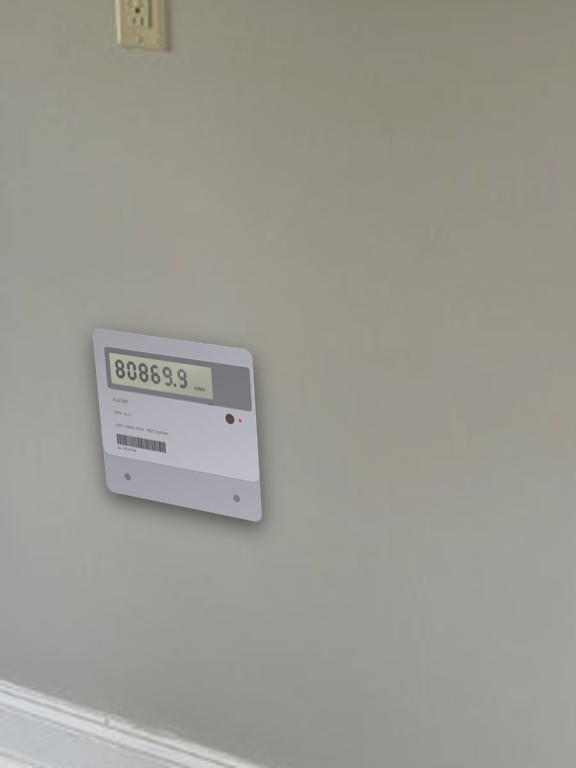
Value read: 80869.9,kWh
